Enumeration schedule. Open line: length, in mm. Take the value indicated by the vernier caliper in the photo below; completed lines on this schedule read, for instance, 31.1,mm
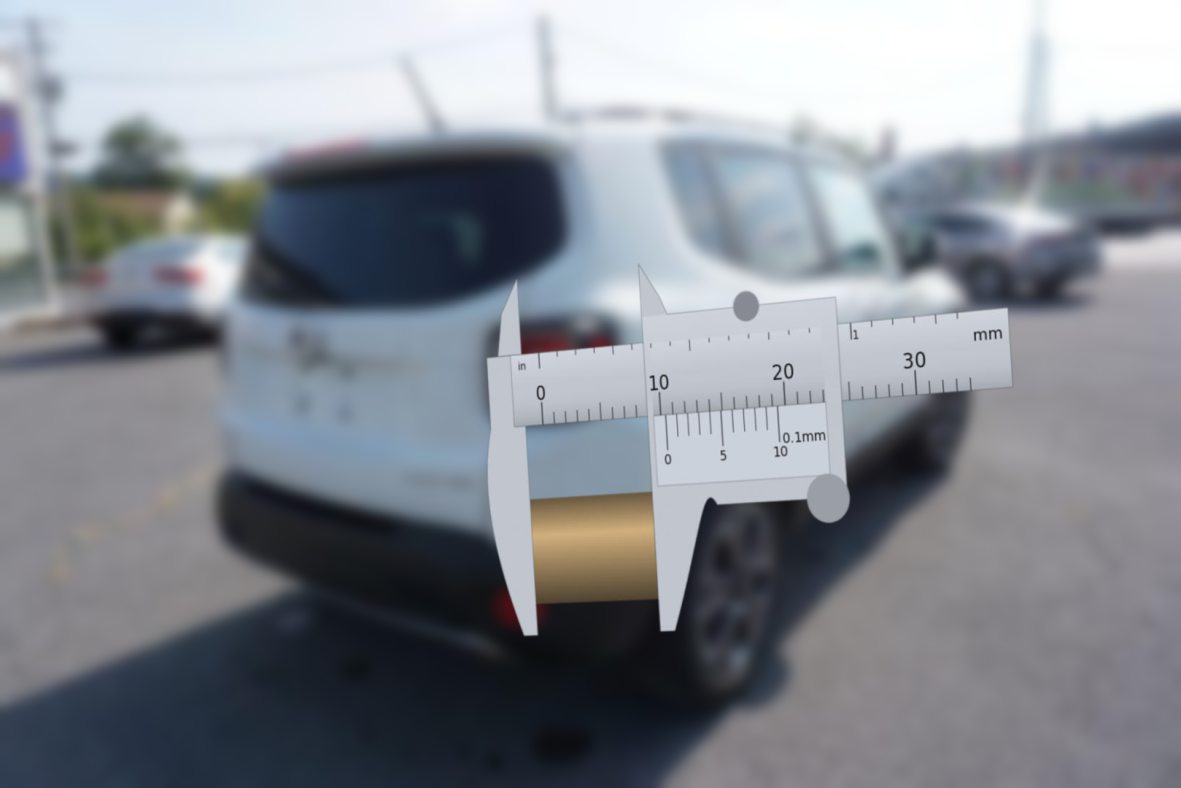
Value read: 10.4,mm
